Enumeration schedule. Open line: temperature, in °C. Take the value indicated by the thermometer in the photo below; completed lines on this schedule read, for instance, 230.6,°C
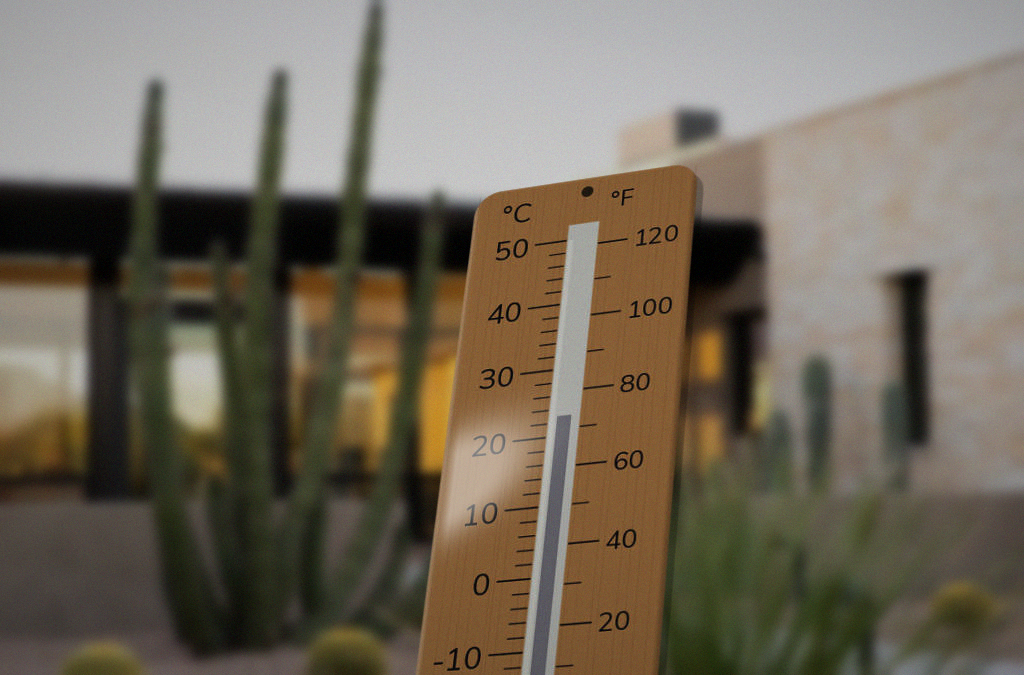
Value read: 23,°C
